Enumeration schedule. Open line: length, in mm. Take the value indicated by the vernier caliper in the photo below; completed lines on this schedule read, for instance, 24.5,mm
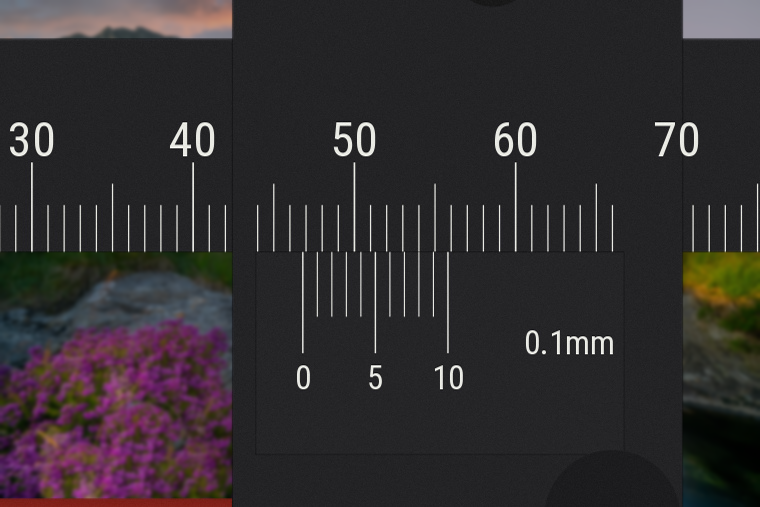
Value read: 46.8,mm
